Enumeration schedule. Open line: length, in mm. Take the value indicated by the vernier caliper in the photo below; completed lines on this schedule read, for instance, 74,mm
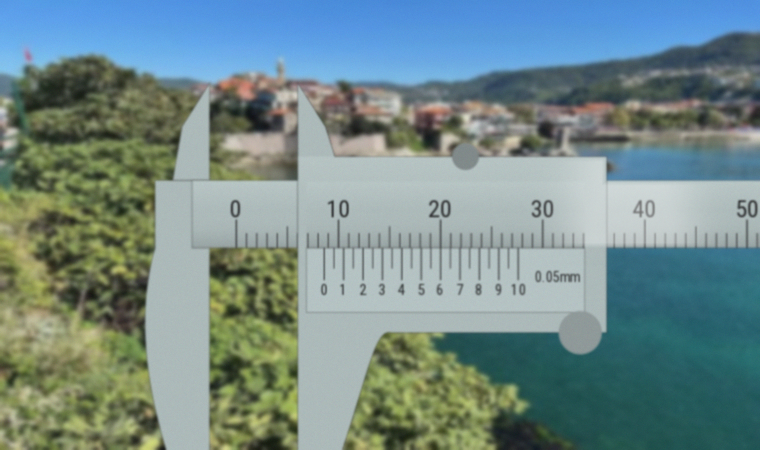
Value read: 8.6,mm
